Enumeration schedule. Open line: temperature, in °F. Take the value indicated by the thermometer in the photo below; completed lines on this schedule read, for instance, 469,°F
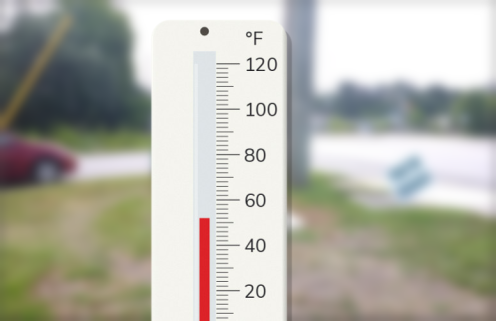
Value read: 52,°F
